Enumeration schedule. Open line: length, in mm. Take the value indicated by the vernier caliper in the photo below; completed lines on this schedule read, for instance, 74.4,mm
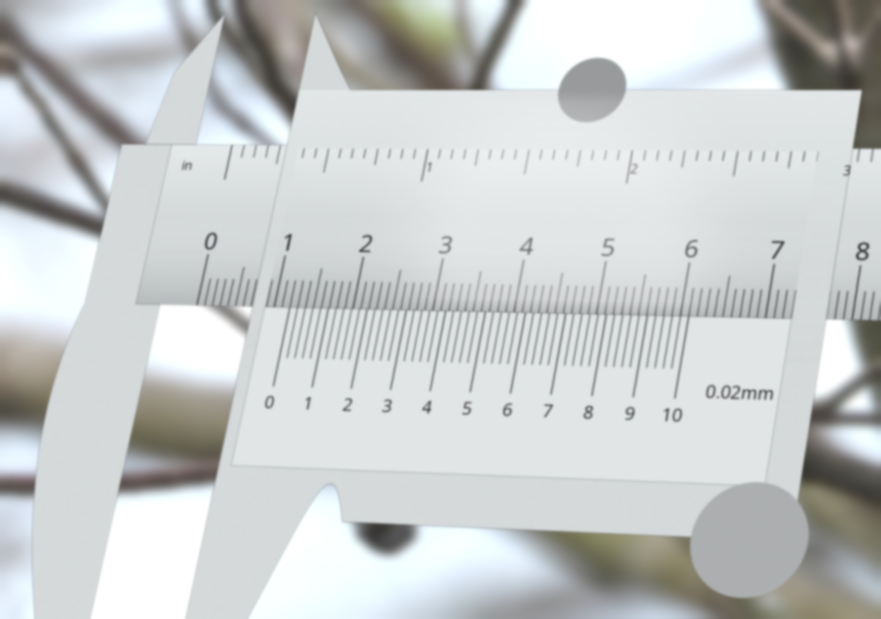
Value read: 12.0,mm
